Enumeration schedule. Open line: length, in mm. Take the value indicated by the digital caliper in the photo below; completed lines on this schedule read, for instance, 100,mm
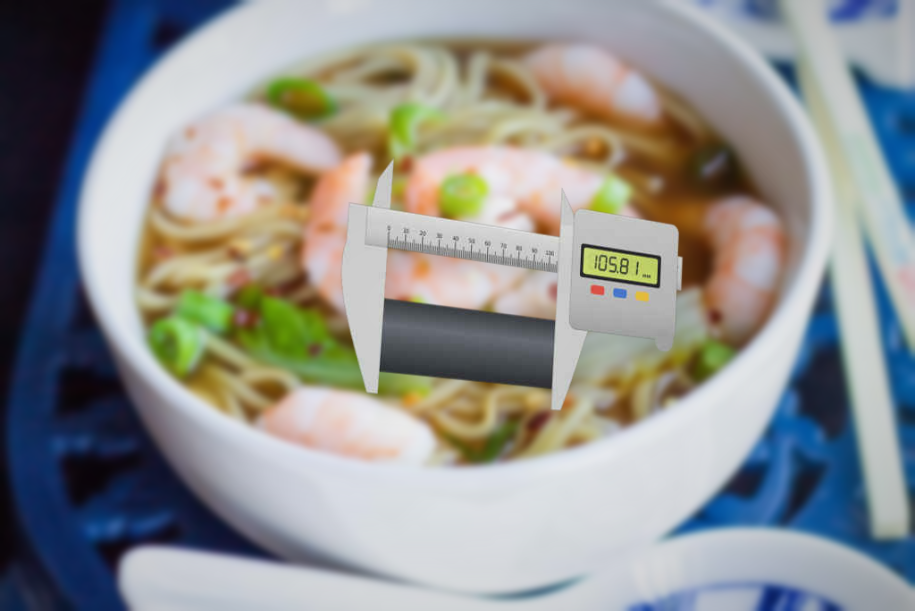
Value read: 105.81,mm
